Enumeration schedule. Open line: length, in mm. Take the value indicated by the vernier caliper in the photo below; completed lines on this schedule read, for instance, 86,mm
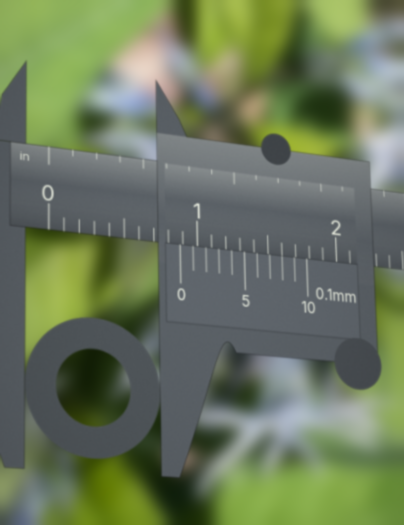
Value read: 8.8,mm
